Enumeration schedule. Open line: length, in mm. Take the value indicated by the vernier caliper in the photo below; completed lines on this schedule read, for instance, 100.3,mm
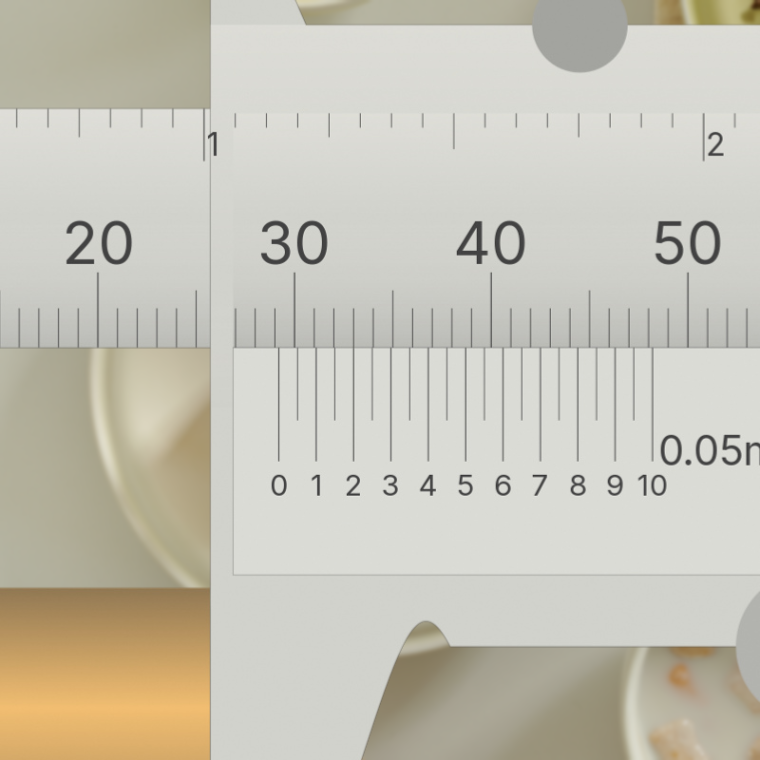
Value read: 29.2,mm
